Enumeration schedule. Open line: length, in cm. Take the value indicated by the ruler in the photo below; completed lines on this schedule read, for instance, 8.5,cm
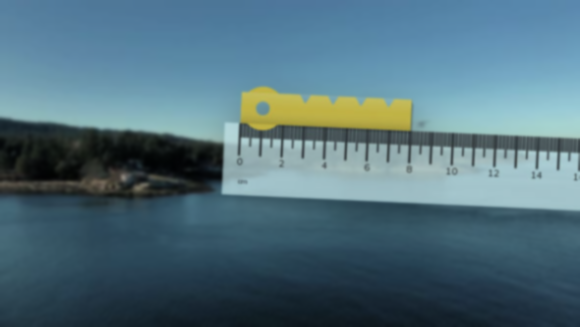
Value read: 8,cm
